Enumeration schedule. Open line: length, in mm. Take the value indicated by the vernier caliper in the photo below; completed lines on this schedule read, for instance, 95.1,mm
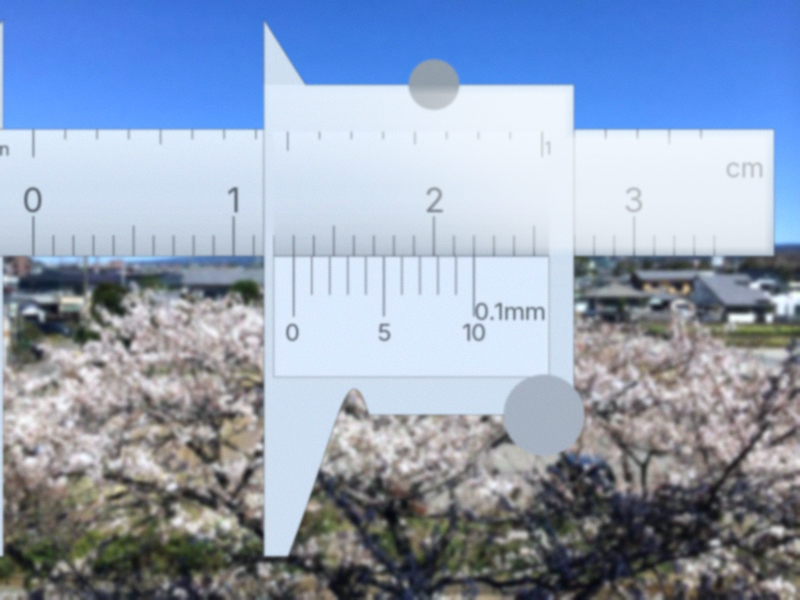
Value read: 13.0,mm
